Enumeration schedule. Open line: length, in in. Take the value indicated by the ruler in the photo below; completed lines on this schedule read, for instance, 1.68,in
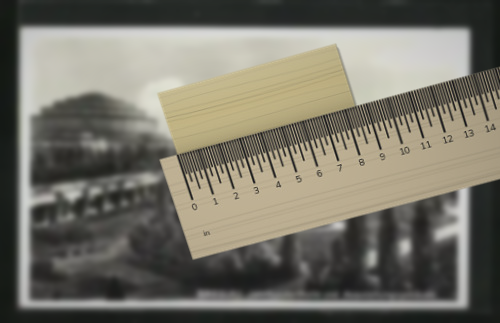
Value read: 8.5,in
